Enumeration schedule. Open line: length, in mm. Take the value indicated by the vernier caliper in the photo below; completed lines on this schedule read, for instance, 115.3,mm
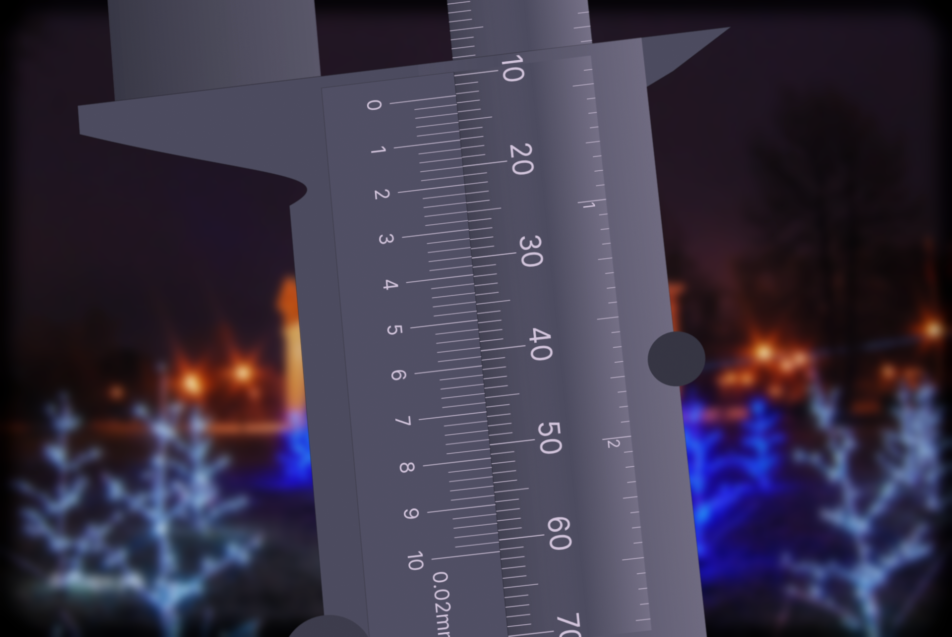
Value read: 12.2,mm
